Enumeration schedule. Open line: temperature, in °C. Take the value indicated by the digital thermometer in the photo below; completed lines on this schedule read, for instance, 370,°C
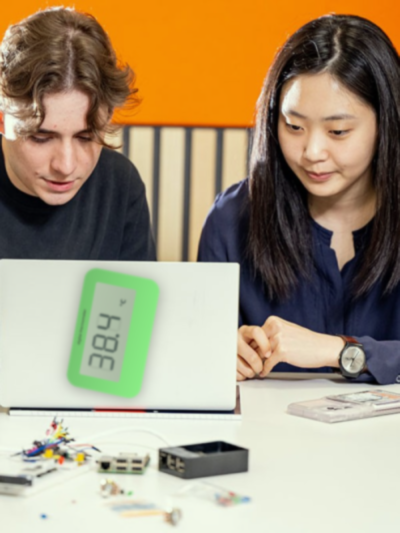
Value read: 38.4,°C
